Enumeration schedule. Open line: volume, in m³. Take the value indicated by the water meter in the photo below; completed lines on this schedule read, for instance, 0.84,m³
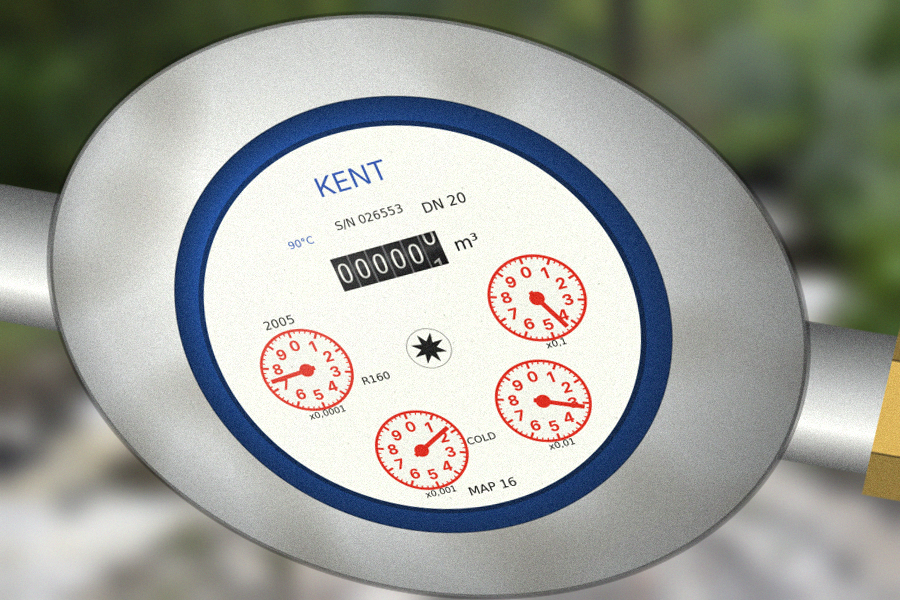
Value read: 0.4317,m³
